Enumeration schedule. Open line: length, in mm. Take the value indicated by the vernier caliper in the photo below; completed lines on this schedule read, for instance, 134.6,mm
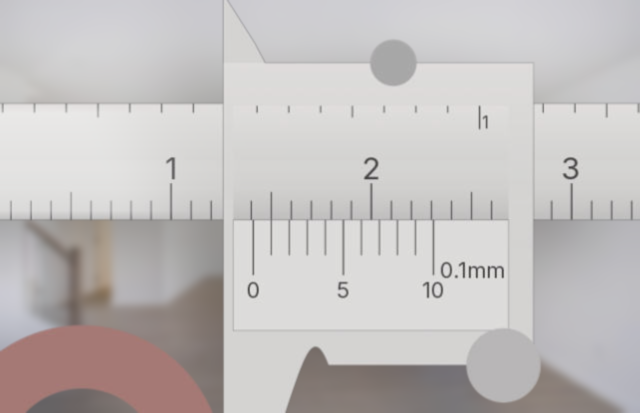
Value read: 14.1,mm
